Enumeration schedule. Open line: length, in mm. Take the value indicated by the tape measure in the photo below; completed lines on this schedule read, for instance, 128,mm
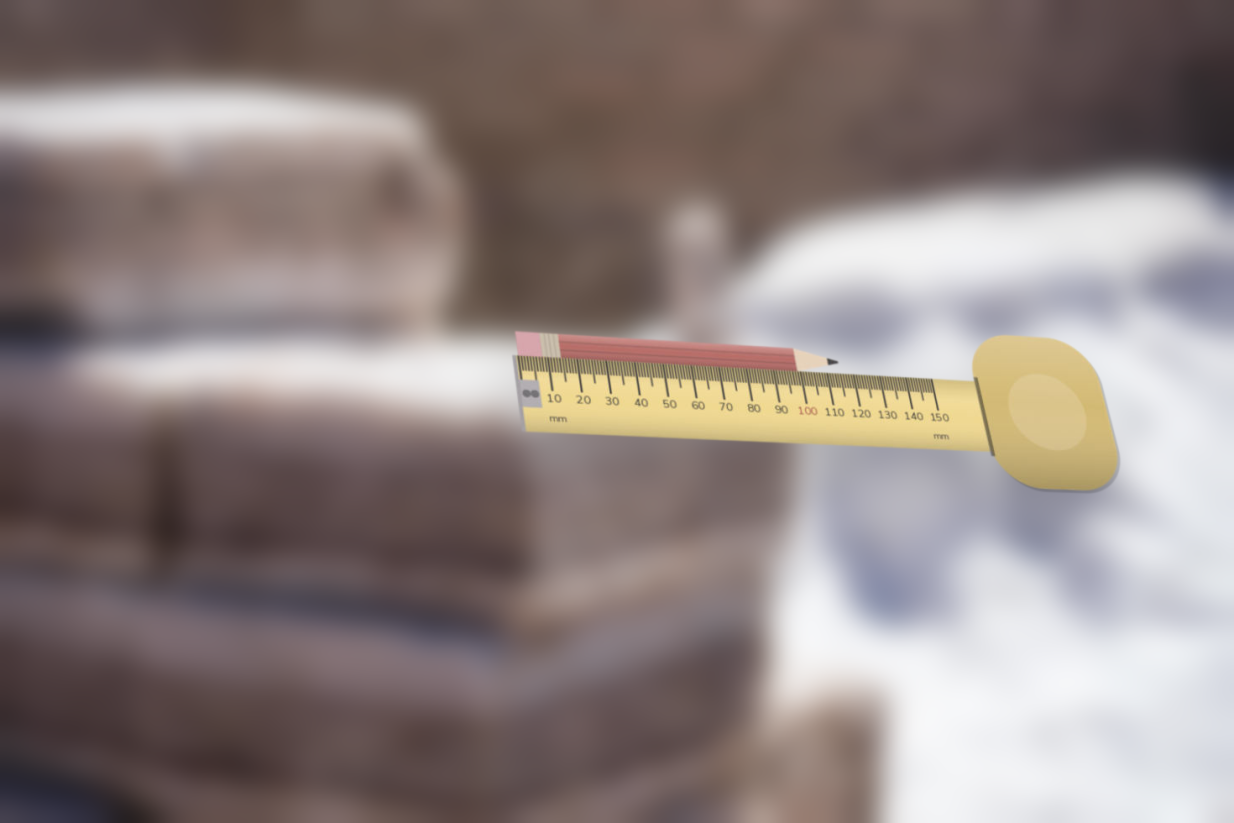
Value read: 115,mm
